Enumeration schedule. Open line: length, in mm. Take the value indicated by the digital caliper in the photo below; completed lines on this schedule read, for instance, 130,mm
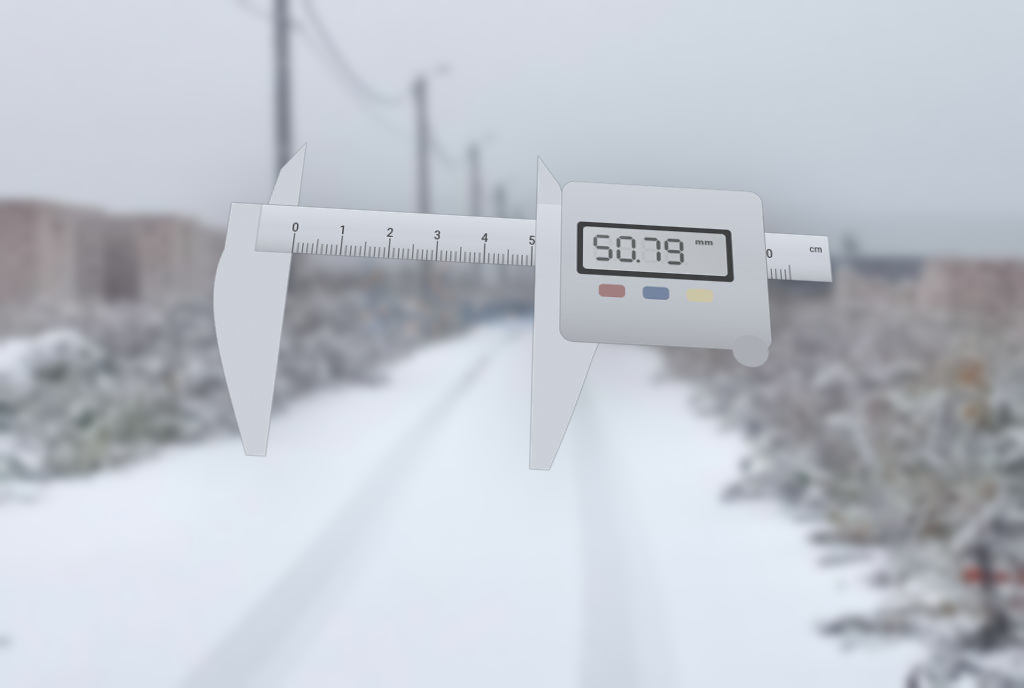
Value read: 50.79,mm
